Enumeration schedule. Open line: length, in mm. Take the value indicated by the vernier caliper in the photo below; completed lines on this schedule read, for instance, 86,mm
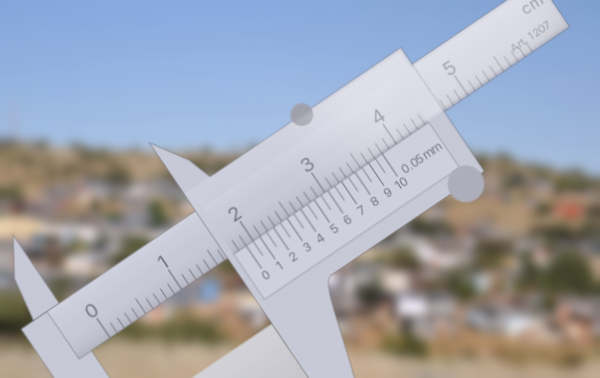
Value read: 19.0,mm
